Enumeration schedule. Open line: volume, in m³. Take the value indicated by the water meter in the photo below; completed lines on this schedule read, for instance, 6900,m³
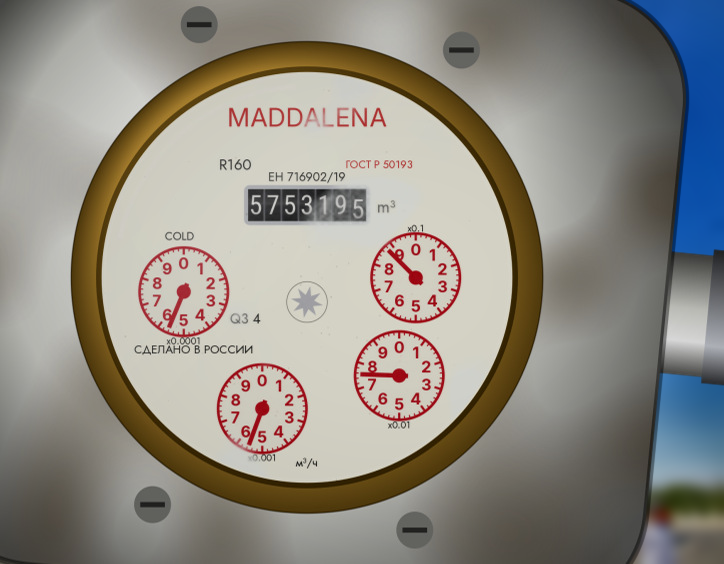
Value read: 5753194.8755,m³
